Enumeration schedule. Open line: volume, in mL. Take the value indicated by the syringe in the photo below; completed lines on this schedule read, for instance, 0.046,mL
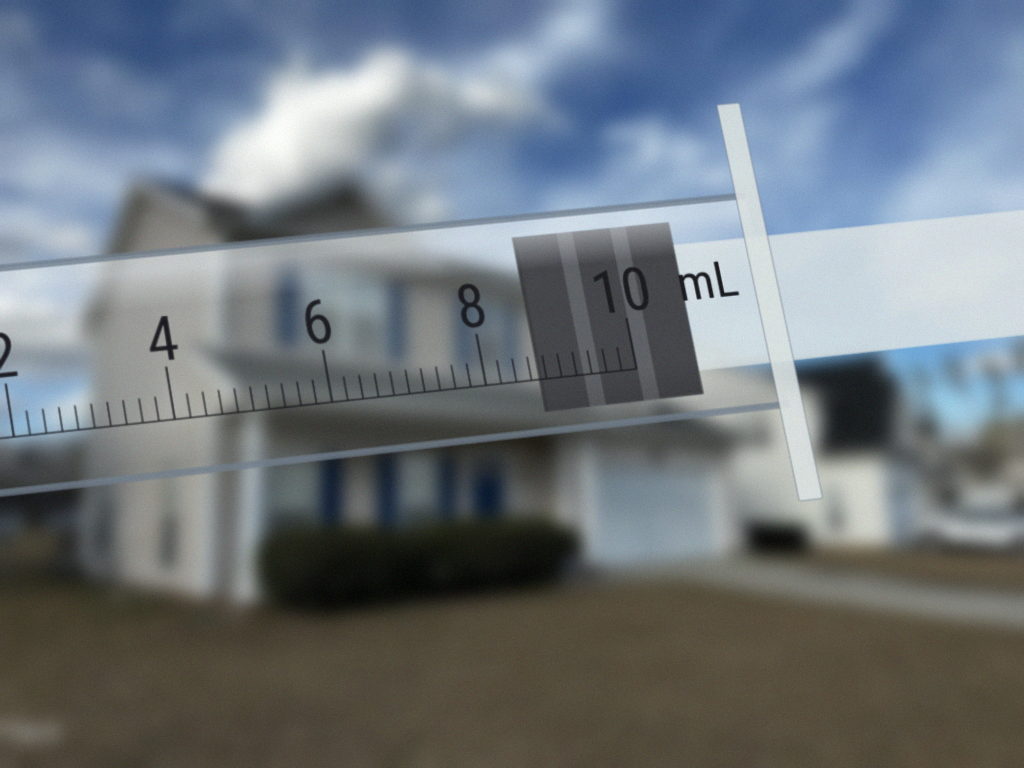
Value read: 8.7,mL
